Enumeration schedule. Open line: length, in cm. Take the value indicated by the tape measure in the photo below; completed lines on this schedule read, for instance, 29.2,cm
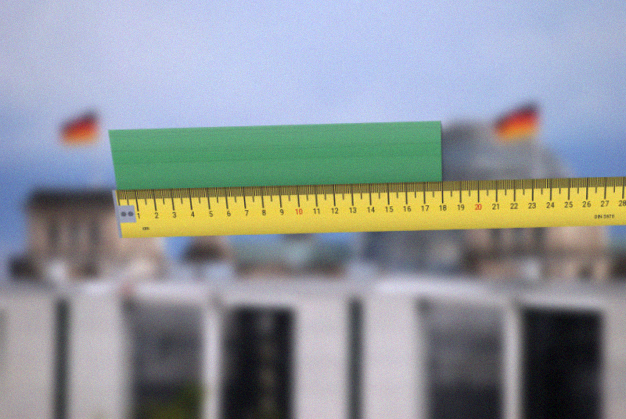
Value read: 18,cm
